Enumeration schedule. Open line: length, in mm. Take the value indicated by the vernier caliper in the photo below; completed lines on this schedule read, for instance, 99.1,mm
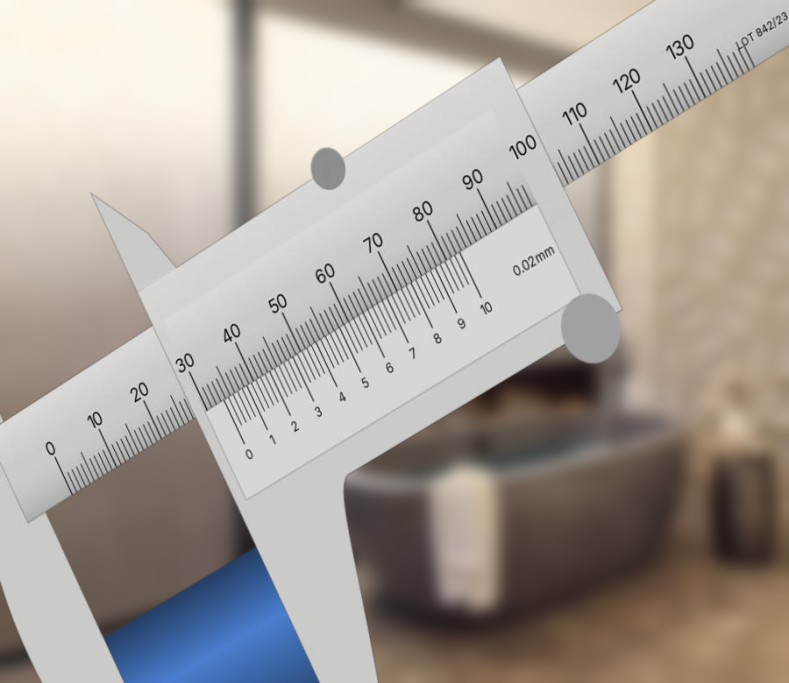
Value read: 33.6,mm
